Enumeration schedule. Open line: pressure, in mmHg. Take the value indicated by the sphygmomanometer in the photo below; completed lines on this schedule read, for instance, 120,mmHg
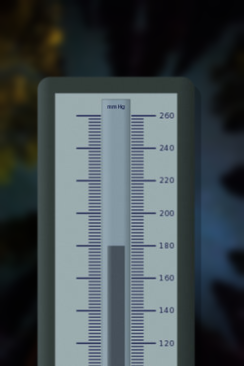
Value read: 180,mmHg
